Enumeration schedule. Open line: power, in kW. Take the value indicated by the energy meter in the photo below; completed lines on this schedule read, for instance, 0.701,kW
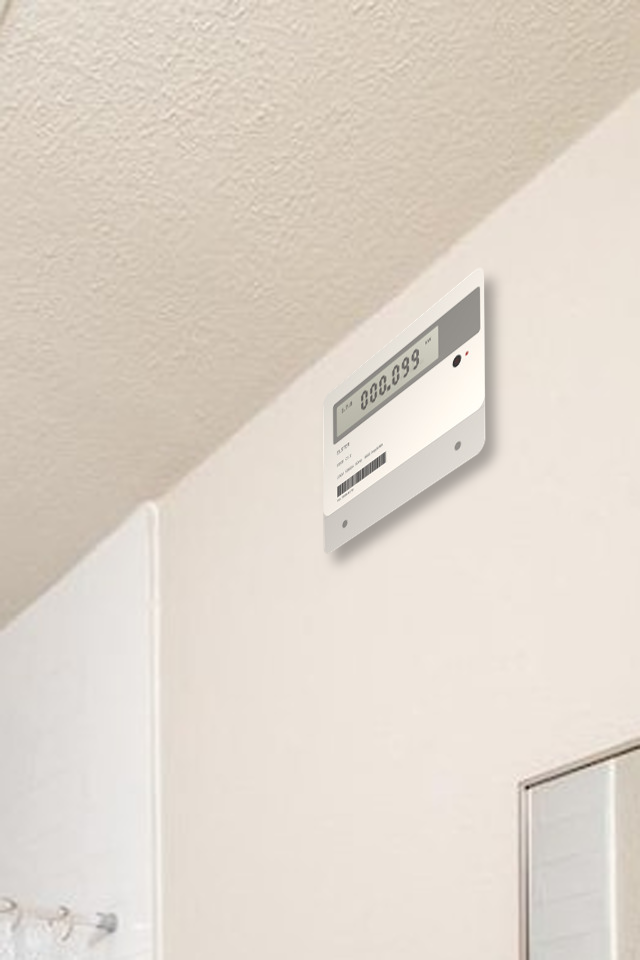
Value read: 0.099,kW
